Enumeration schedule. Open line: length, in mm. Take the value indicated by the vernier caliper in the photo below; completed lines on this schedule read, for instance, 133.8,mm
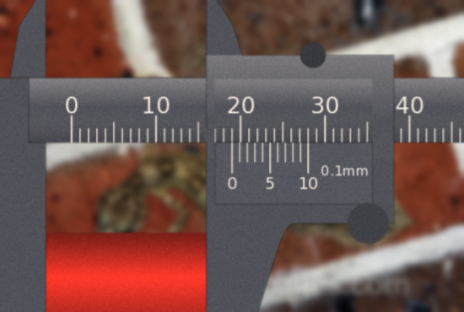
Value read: 19.0,mm
